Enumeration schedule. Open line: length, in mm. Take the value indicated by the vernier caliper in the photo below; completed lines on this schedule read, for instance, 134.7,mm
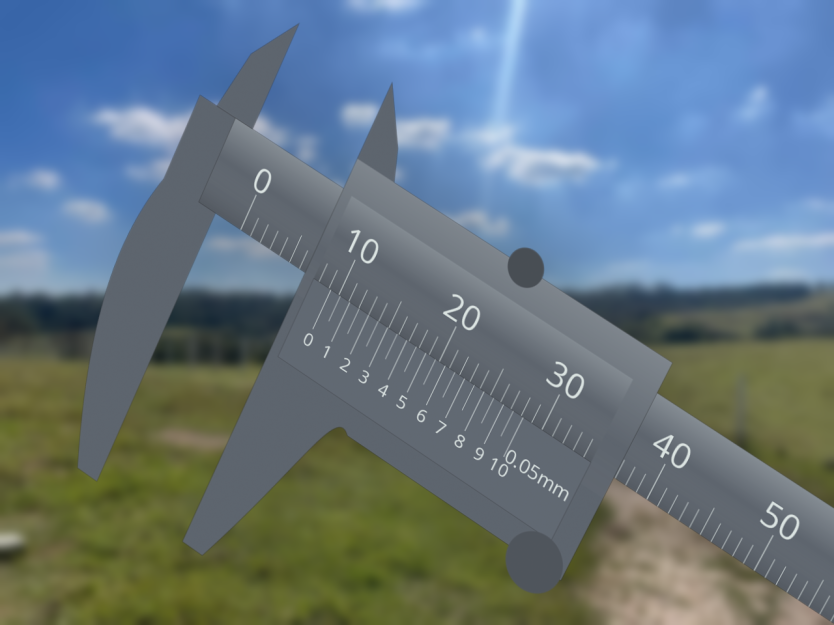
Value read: 9.2,mm
